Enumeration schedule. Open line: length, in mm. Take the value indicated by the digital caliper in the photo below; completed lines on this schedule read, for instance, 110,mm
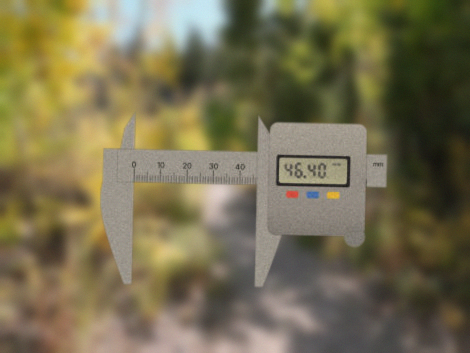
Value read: 46.40,mm
